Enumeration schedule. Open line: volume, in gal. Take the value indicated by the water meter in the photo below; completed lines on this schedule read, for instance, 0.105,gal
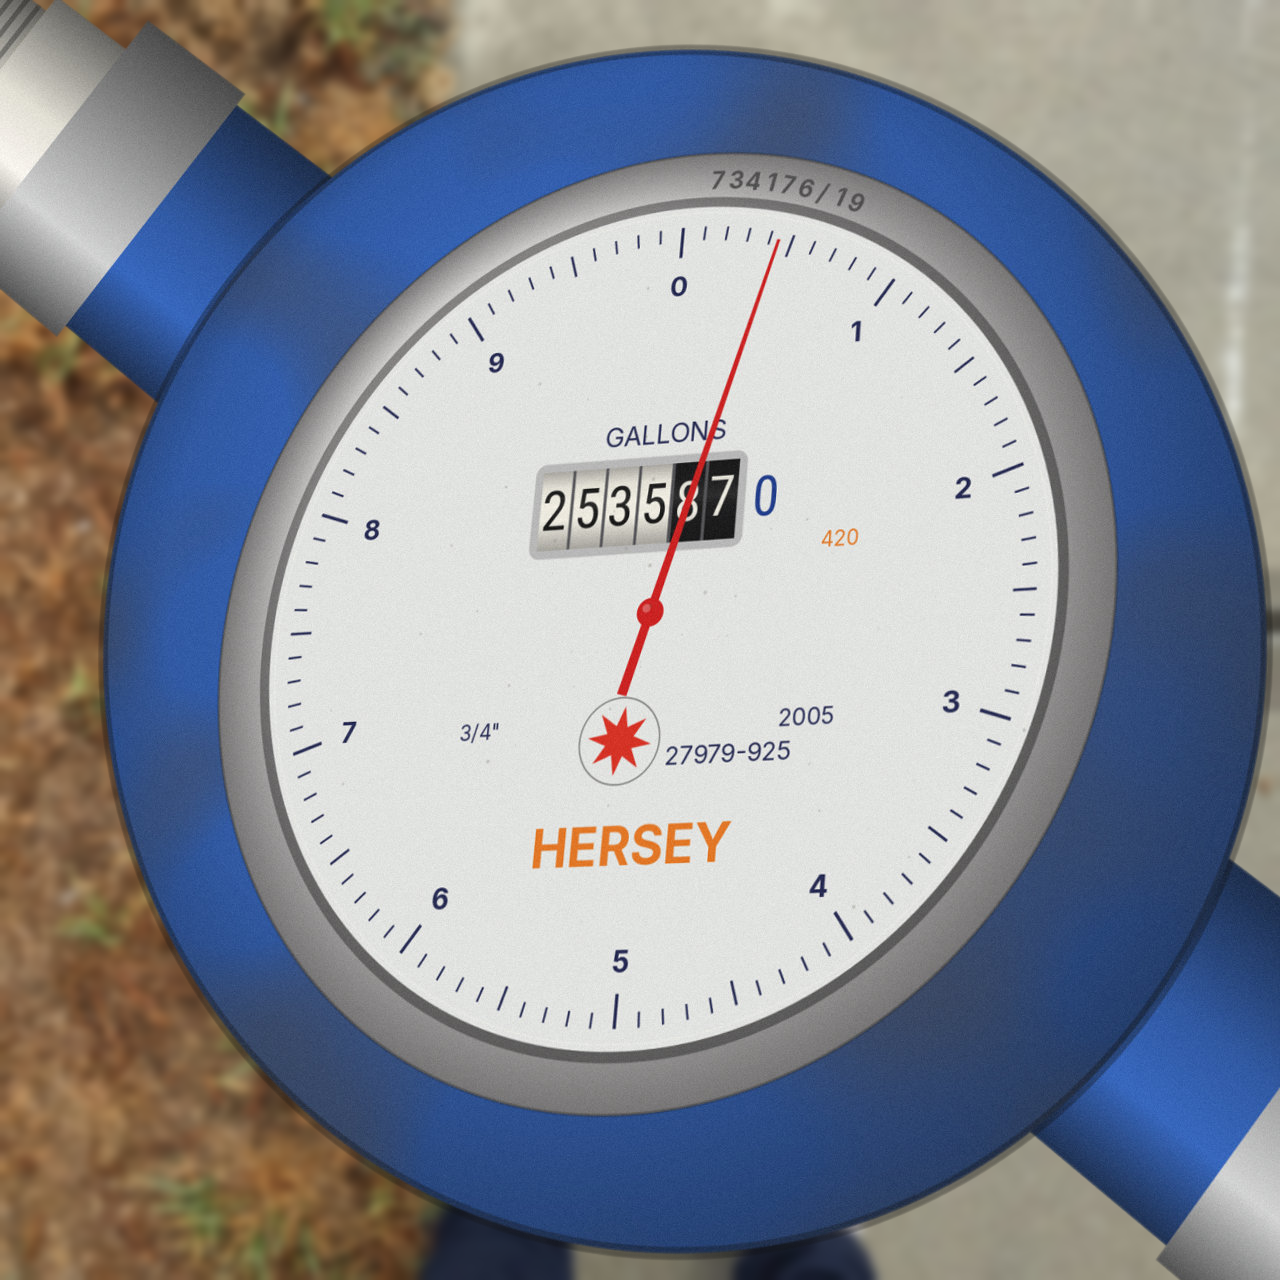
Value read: 2535870.4,gal
